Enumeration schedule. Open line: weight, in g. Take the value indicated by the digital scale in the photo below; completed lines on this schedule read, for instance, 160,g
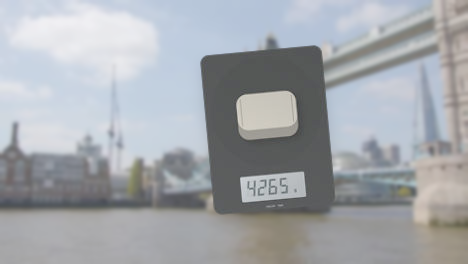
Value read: 4265,g
